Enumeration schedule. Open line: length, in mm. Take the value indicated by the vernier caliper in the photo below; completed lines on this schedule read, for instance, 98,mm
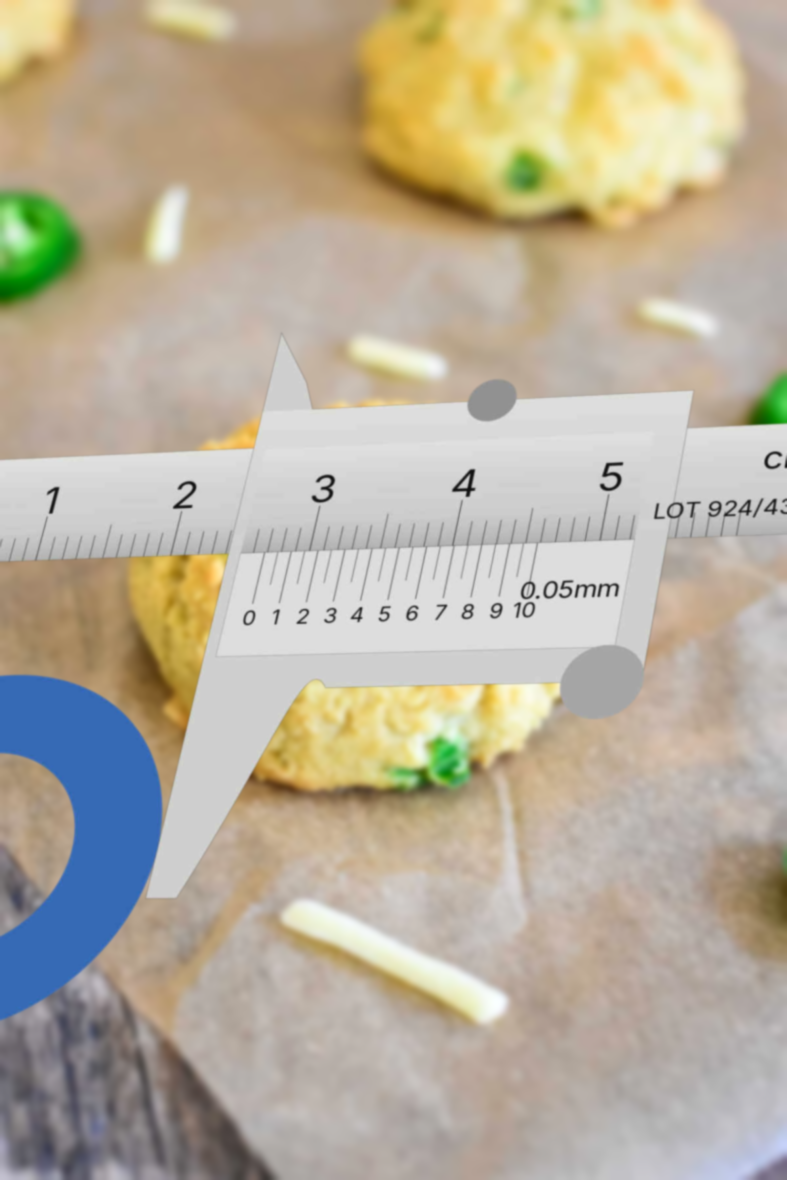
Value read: 26.8,mm
